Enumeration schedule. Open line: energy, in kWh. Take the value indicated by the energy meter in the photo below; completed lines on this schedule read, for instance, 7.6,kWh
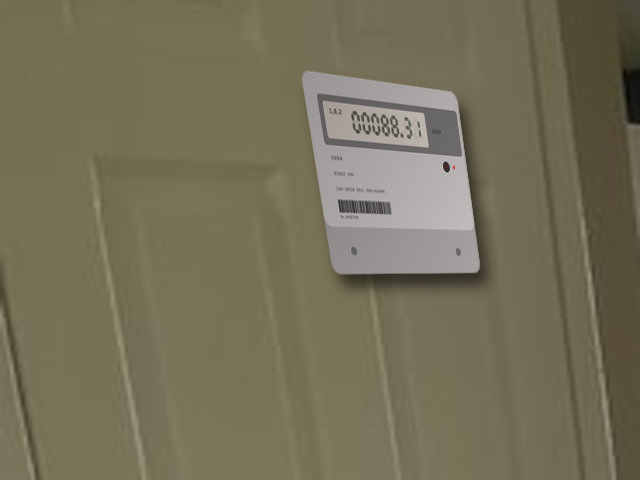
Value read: 88.31,kWh
